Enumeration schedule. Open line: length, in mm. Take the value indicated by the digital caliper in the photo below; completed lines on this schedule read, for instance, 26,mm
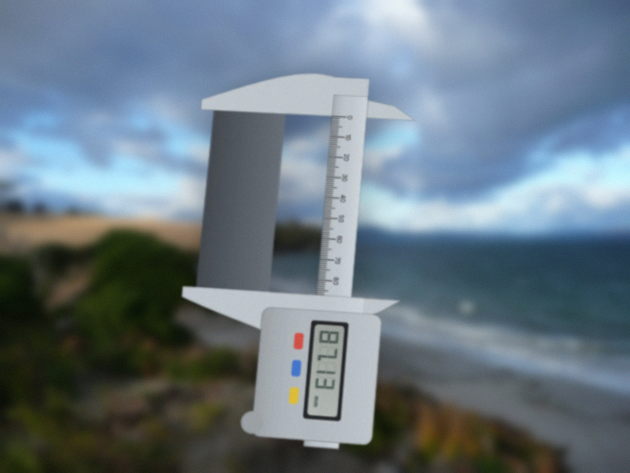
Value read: 87.13,mm
